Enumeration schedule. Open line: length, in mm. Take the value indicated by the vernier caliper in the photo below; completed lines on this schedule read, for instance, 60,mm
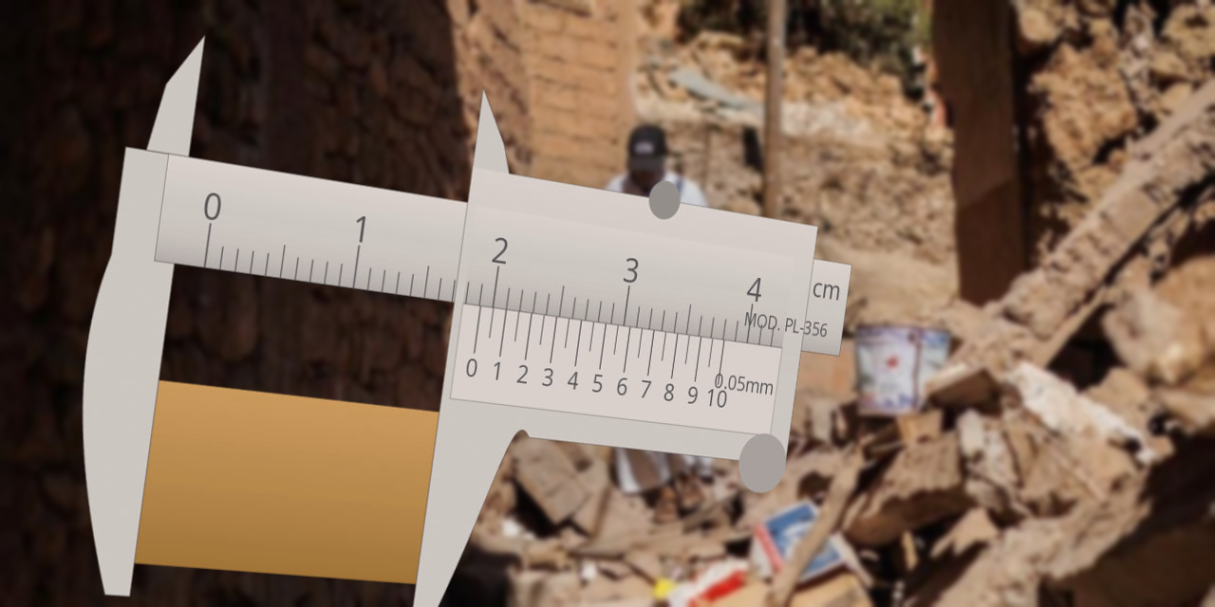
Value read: 19.1,mm
